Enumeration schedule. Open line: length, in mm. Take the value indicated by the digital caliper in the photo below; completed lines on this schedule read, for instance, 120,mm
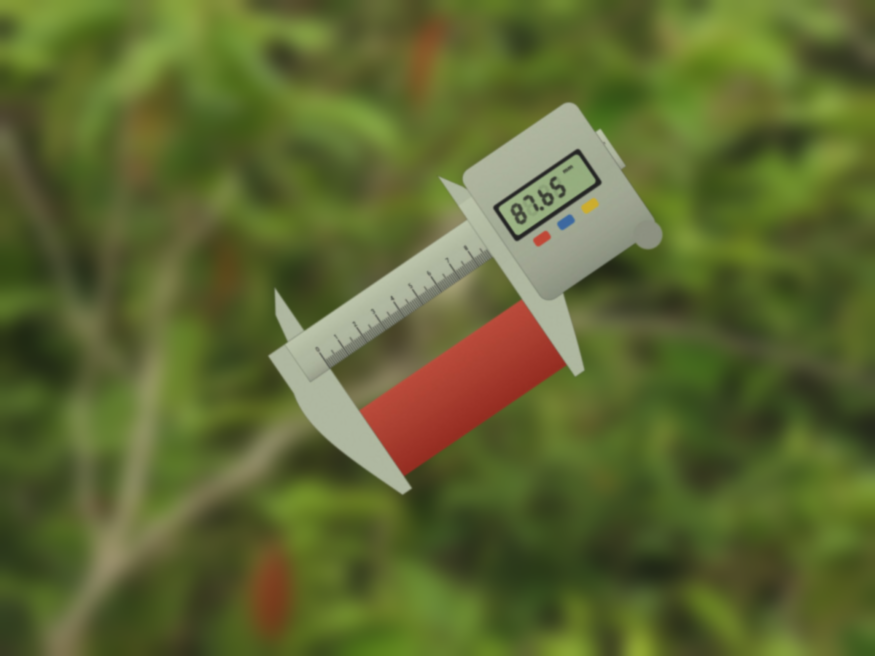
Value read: 87.65,mm
